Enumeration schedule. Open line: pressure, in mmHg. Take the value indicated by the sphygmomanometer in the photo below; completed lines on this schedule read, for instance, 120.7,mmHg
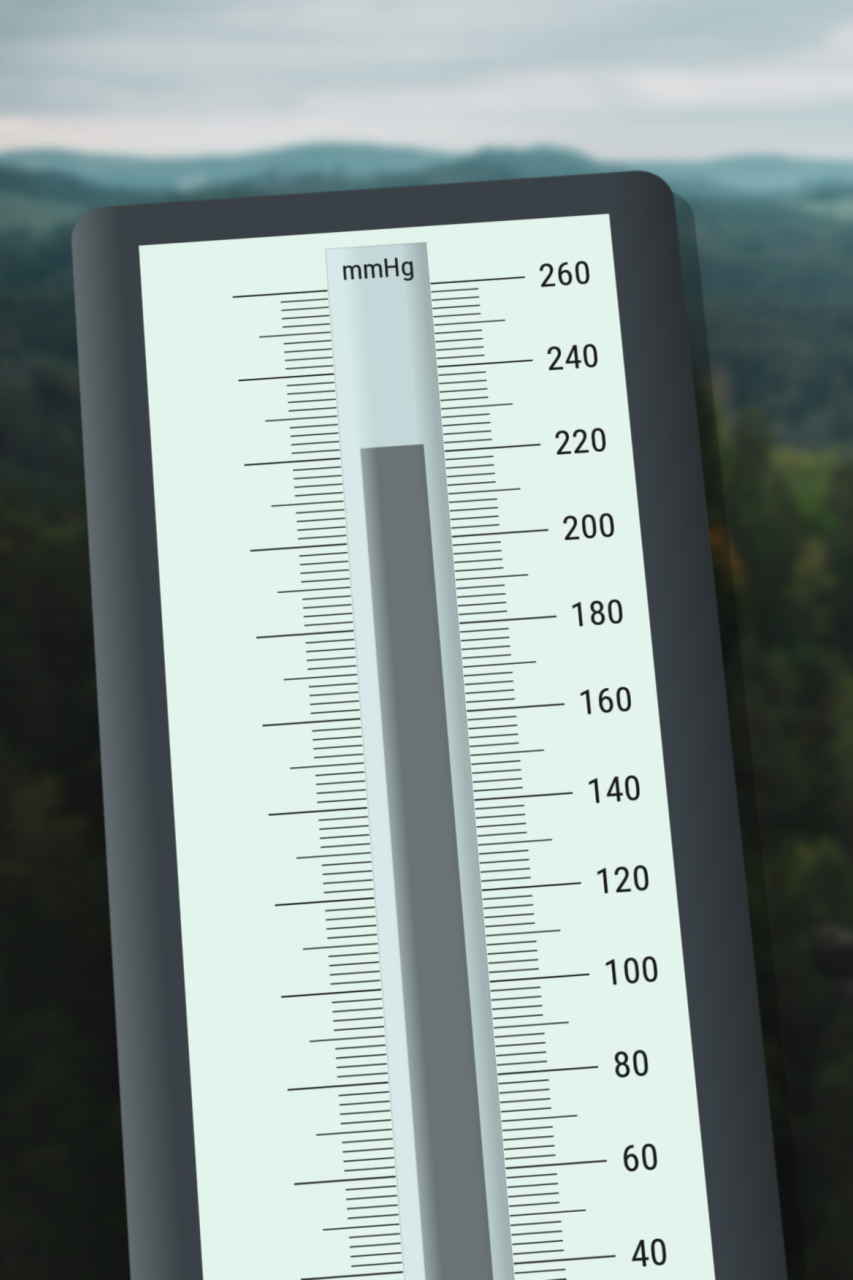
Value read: 222,mmHg
